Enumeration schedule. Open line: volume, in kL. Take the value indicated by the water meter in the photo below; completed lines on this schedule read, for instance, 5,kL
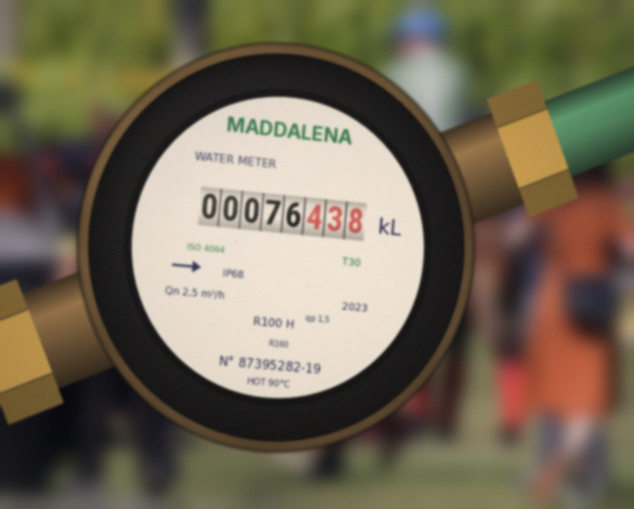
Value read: 76.438,kL
